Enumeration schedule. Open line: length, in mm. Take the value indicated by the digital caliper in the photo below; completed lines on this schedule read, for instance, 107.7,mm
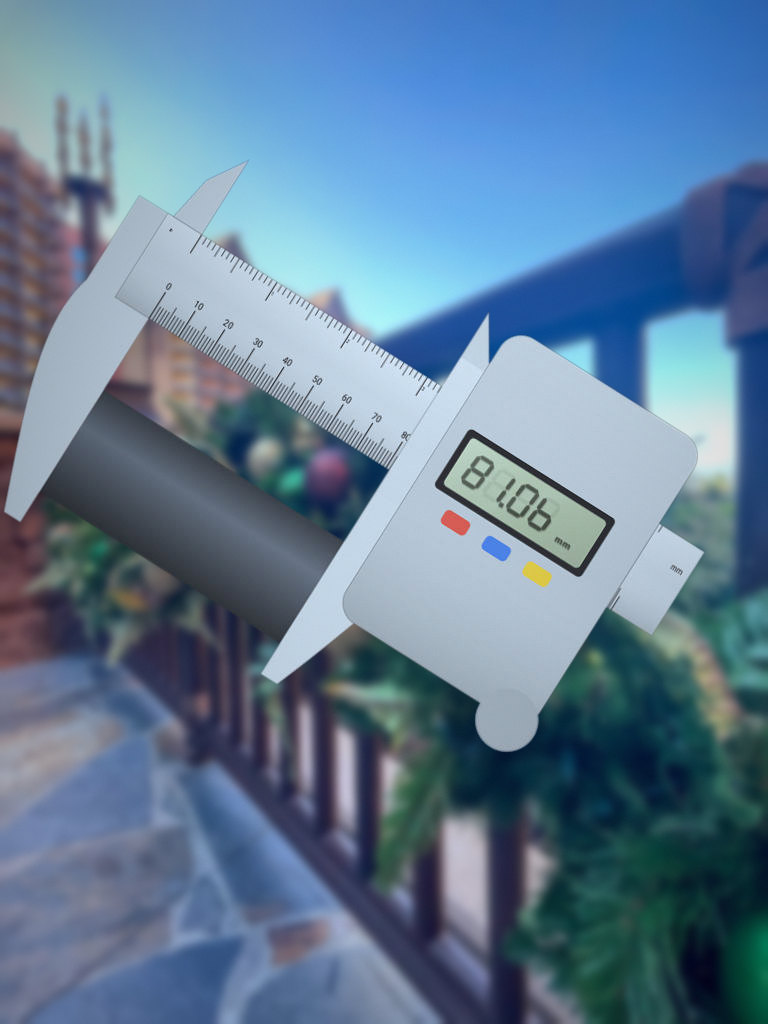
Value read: 81.06,mm
